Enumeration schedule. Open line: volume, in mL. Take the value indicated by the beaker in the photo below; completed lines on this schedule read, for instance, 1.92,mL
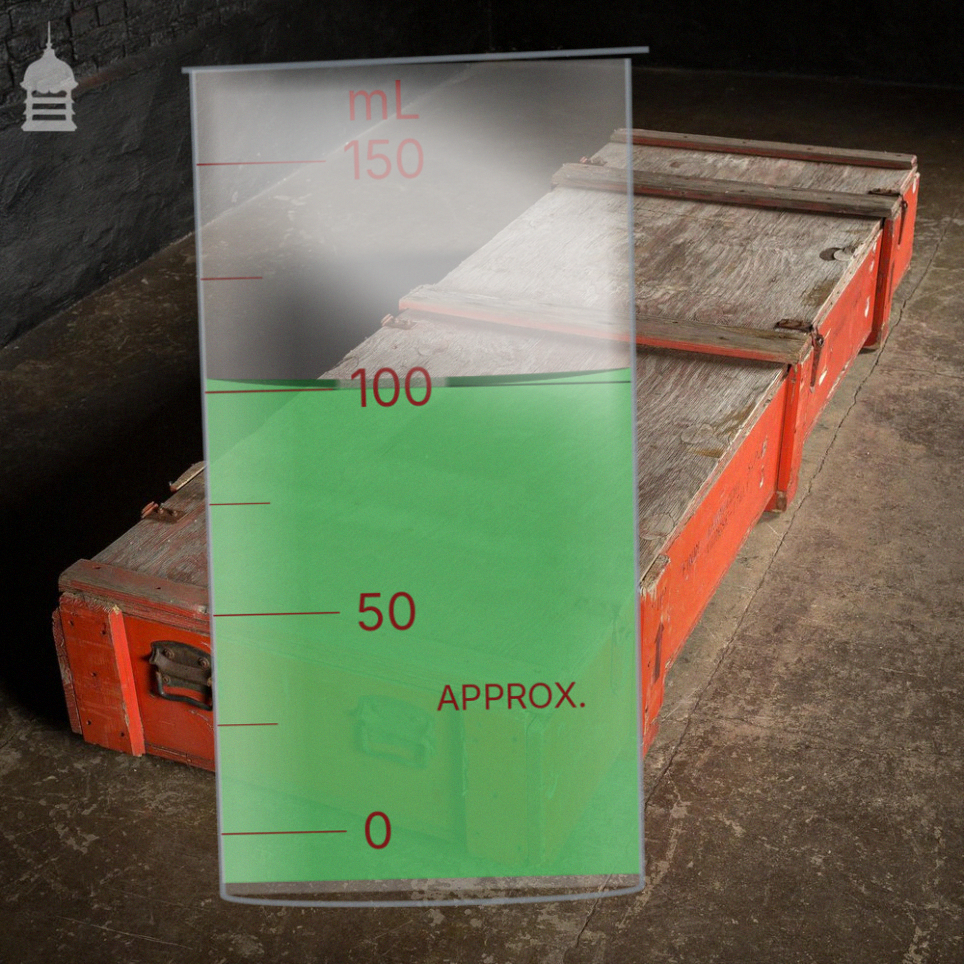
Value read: 100,mL
